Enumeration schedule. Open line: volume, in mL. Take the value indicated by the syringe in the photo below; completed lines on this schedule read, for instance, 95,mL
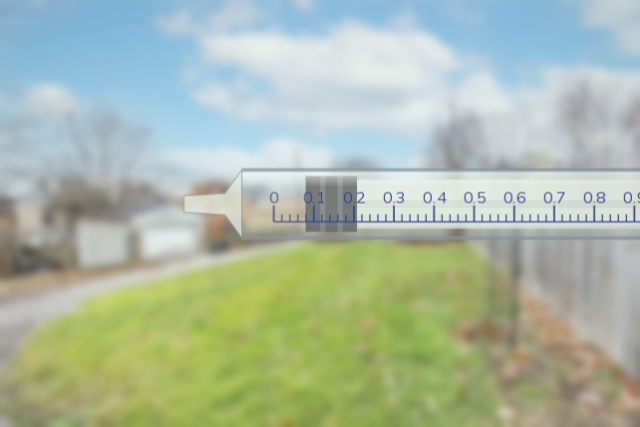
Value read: 0.08,mL
